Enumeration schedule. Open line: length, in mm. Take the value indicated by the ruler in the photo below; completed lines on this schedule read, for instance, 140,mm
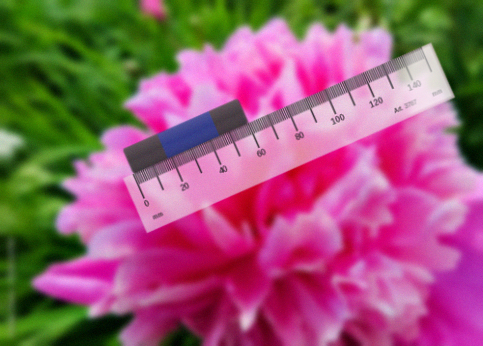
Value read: 60,mm
